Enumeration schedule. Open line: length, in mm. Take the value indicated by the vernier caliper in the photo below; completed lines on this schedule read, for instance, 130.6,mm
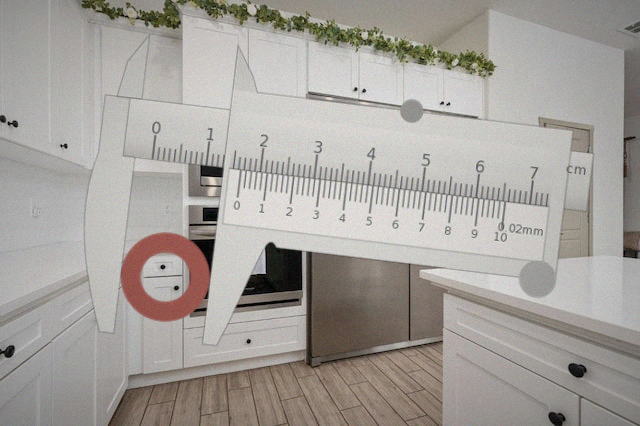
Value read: 16.4,mm
